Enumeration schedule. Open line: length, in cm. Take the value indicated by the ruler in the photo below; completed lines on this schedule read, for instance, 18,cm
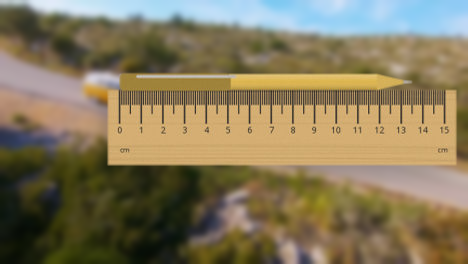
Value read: 13.5,cm
